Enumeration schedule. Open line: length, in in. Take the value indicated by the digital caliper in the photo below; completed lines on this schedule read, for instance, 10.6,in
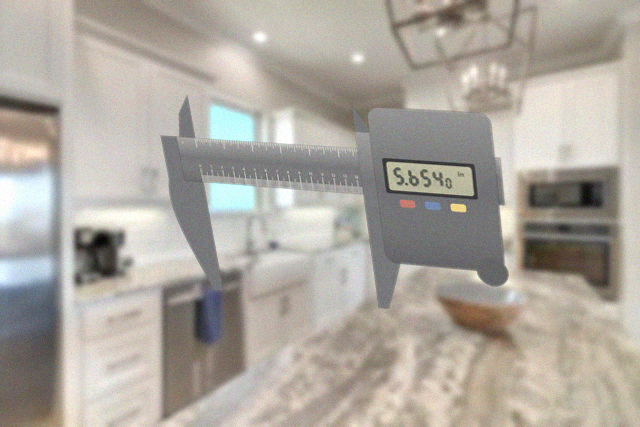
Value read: 5.6540,in
